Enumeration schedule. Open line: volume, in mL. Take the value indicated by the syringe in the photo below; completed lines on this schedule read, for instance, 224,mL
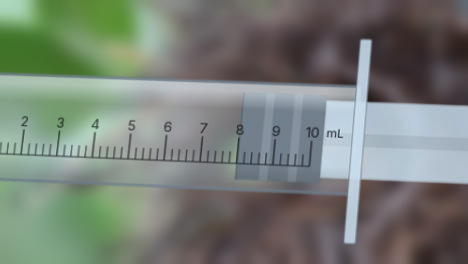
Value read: 8,mL
